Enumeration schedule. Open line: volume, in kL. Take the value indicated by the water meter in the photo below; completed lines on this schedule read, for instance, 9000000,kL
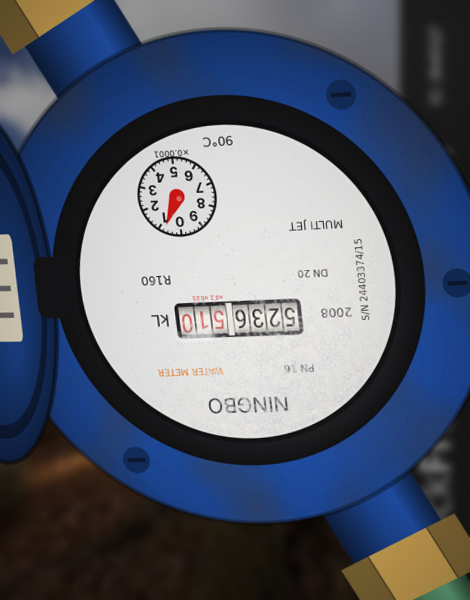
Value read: 5236.5100,kL
